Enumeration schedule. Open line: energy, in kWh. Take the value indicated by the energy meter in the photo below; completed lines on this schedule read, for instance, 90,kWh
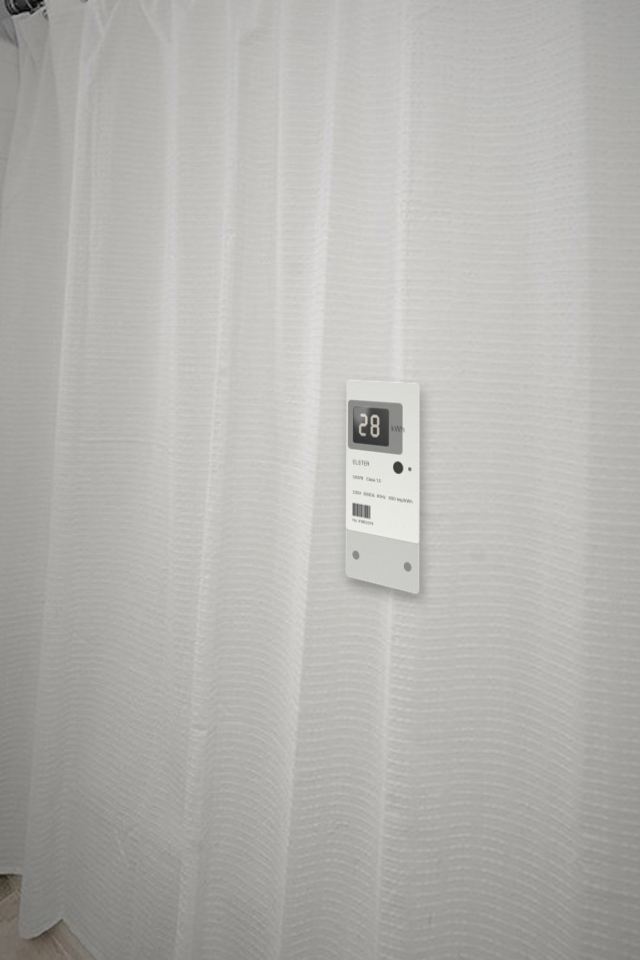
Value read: 28,kWh
